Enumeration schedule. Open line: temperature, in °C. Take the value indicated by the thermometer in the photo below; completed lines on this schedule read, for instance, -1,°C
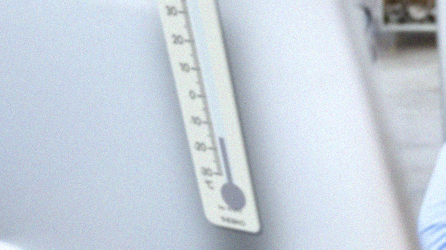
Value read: -15,°C
